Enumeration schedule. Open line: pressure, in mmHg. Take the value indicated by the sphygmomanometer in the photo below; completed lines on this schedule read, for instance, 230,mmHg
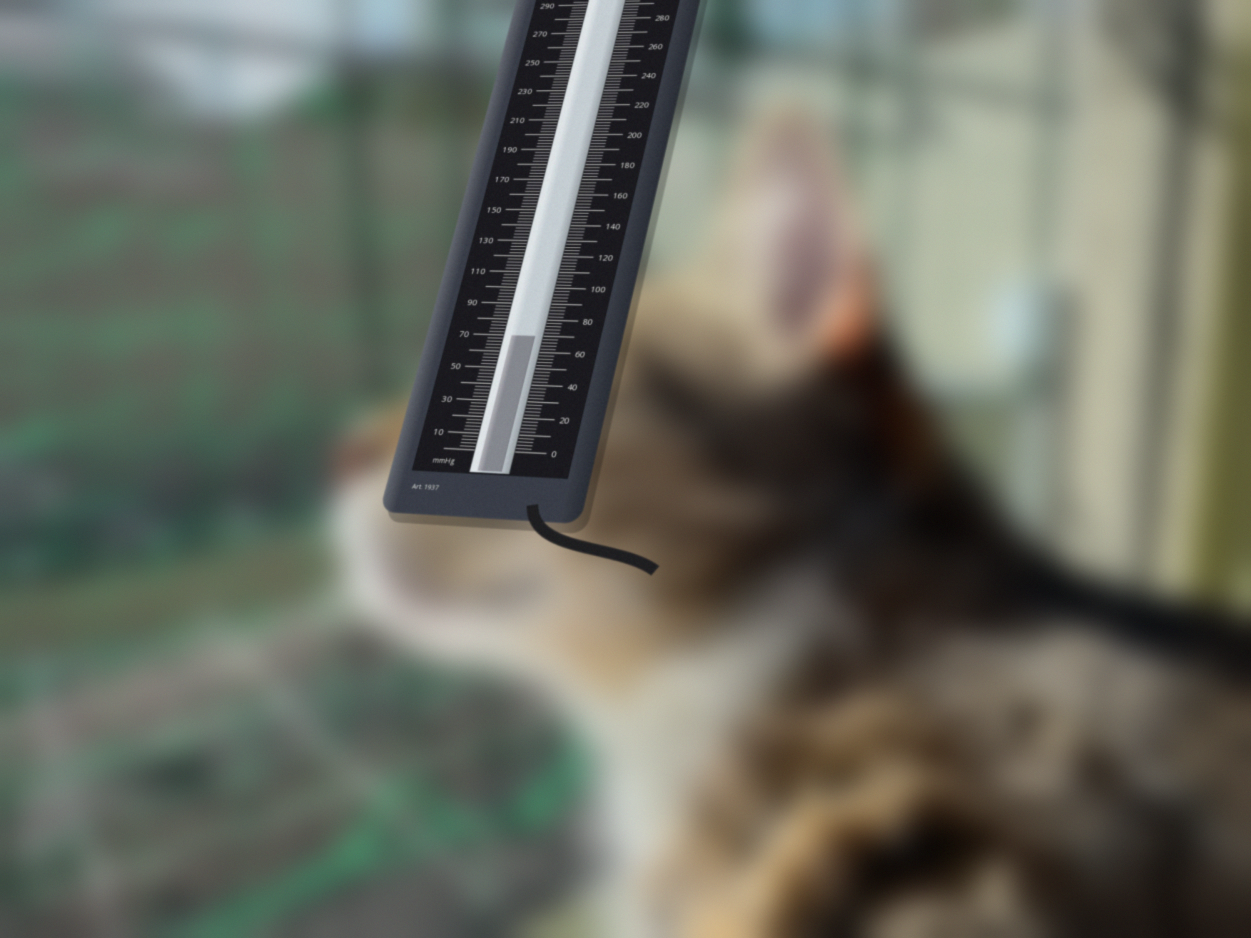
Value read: 70,mmHg
